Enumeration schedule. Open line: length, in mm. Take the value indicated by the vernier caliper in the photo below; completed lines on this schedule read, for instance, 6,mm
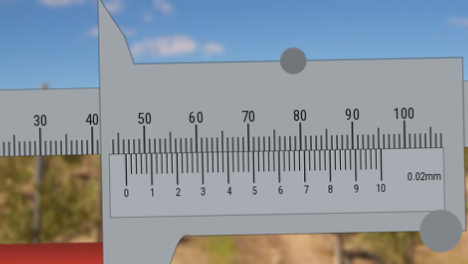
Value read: 46.4,mm
